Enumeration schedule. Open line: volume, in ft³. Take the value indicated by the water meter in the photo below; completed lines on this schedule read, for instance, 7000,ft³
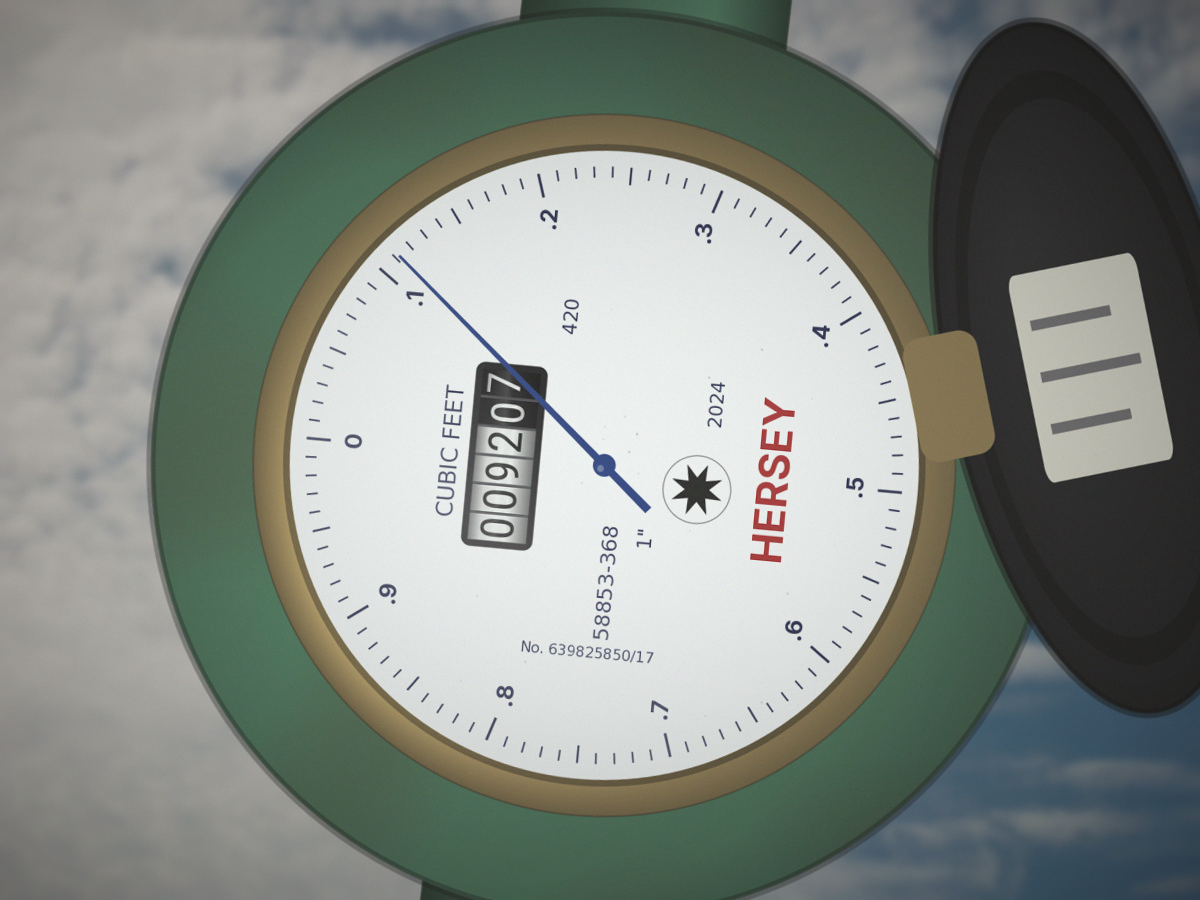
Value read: 9207.11,ft³
